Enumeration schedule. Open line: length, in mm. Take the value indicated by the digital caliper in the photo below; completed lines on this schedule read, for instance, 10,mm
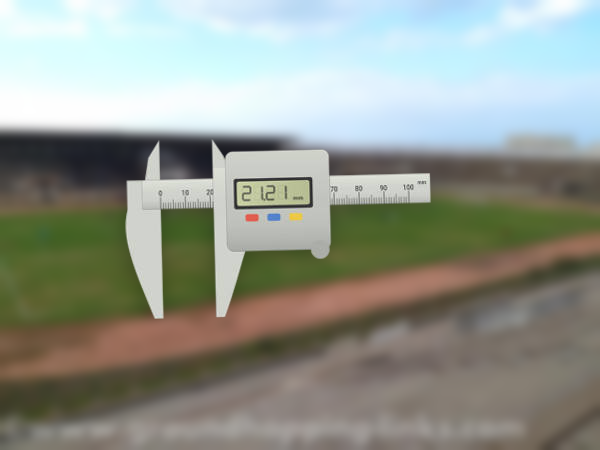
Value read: 21.21,mm
